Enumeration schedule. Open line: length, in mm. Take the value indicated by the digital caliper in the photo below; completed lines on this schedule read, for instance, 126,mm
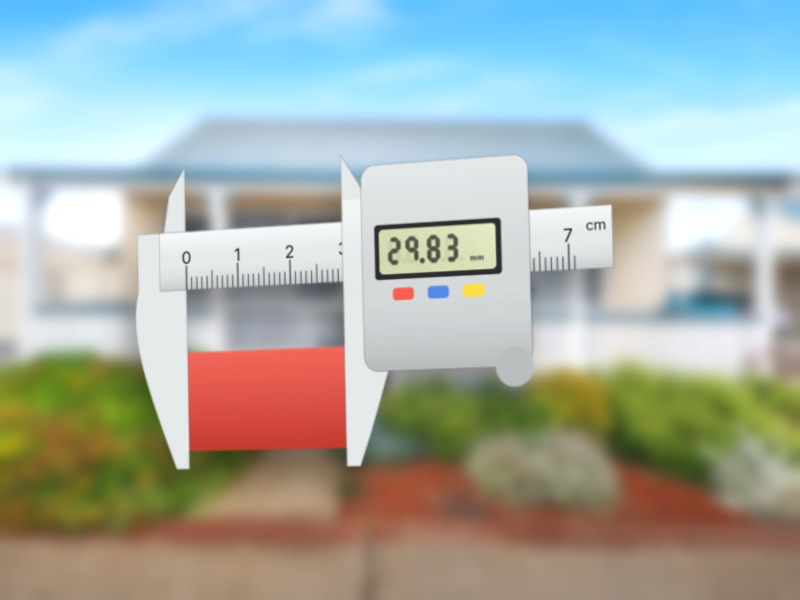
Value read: 29.83,mm
